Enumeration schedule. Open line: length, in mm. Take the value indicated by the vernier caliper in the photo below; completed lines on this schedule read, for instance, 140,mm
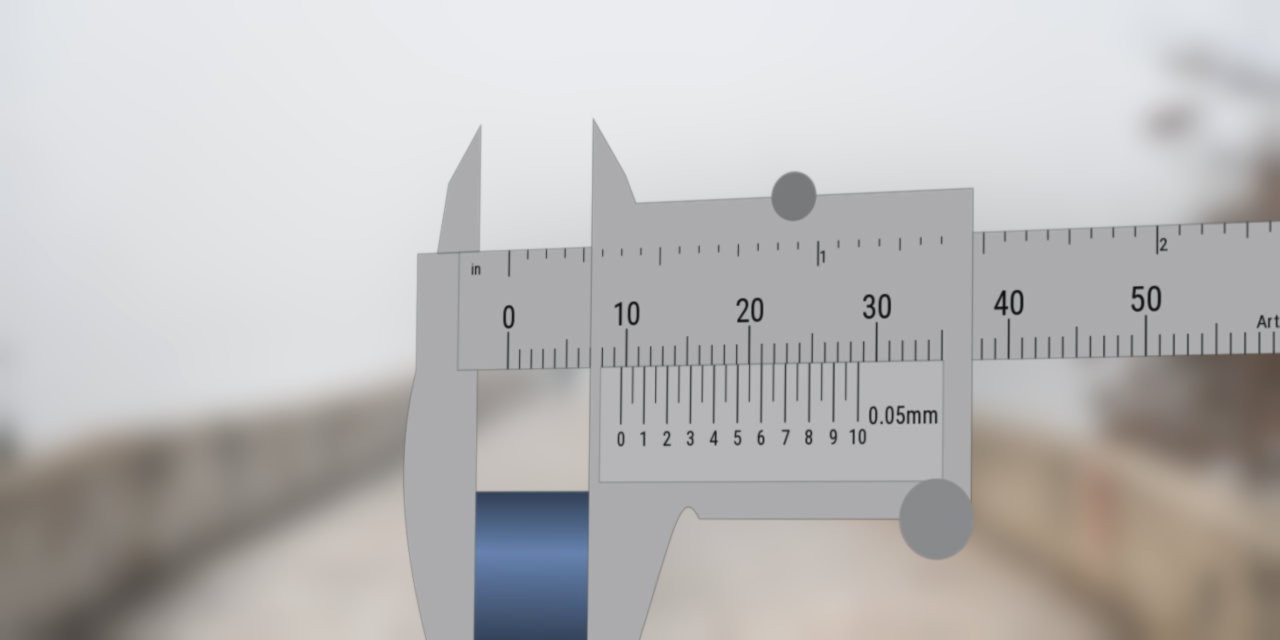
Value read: 9.6,mm
